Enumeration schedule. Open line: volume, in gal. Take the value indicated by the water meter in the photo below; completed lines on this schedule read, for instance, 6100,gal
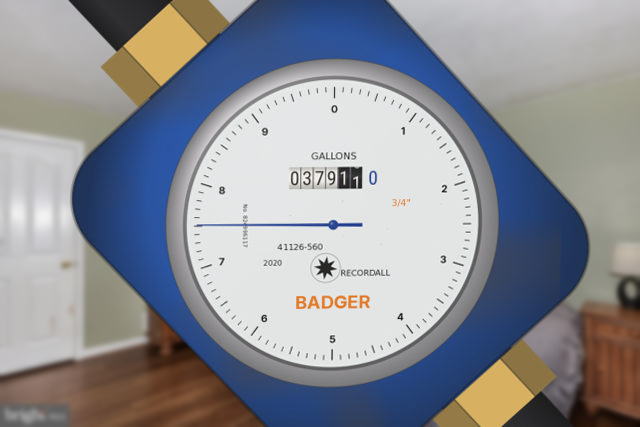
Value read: 379107.5,gal
